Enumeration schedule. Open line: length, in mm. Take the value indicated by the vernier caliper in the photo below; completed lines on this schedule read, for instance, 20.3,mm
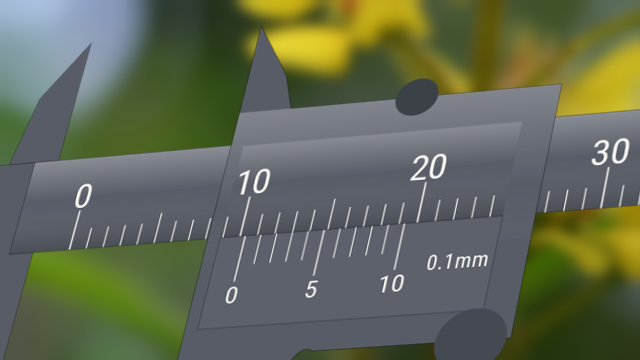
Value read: 10.3,mm
